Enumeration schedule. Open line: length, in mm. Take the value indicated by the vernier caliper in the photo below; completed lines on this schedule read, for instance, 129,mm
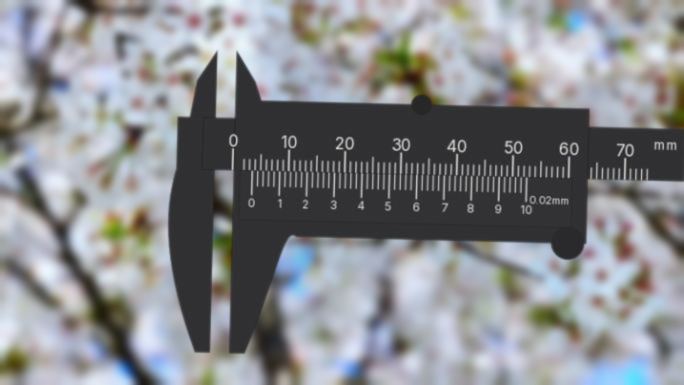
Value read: 3.5,mm
